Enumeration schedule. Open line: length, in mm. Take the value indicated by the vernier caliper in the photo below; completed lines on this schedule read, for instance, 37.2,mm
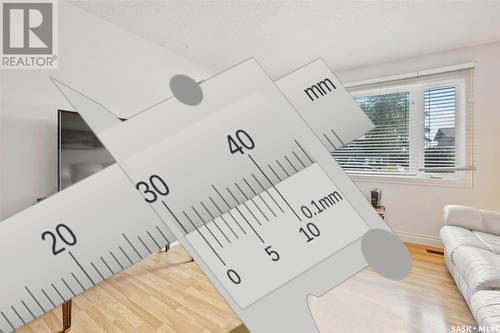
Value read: 31.0,mm
